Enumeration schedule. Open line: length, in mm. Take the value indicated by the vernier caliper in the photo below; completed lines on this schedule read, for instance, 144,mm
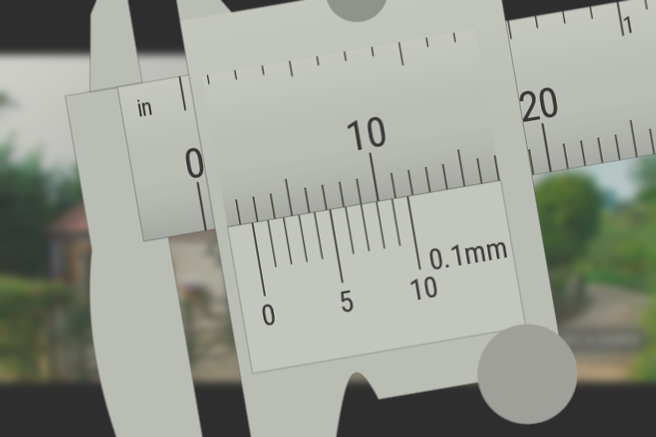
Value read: 2.7,mm
